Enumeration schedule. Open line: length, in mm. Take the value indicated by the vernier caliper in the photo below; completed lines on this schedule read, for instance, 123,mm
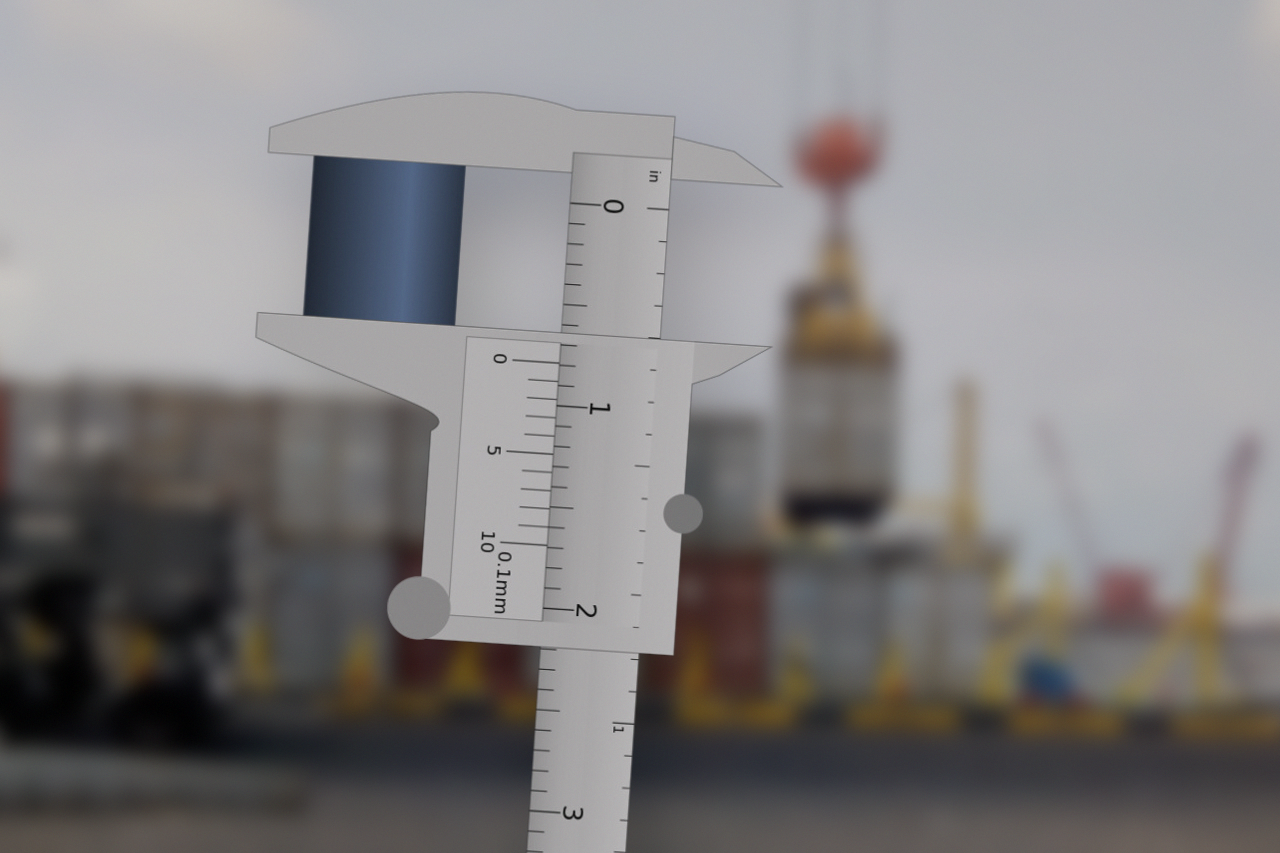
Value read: 7.9,mm
